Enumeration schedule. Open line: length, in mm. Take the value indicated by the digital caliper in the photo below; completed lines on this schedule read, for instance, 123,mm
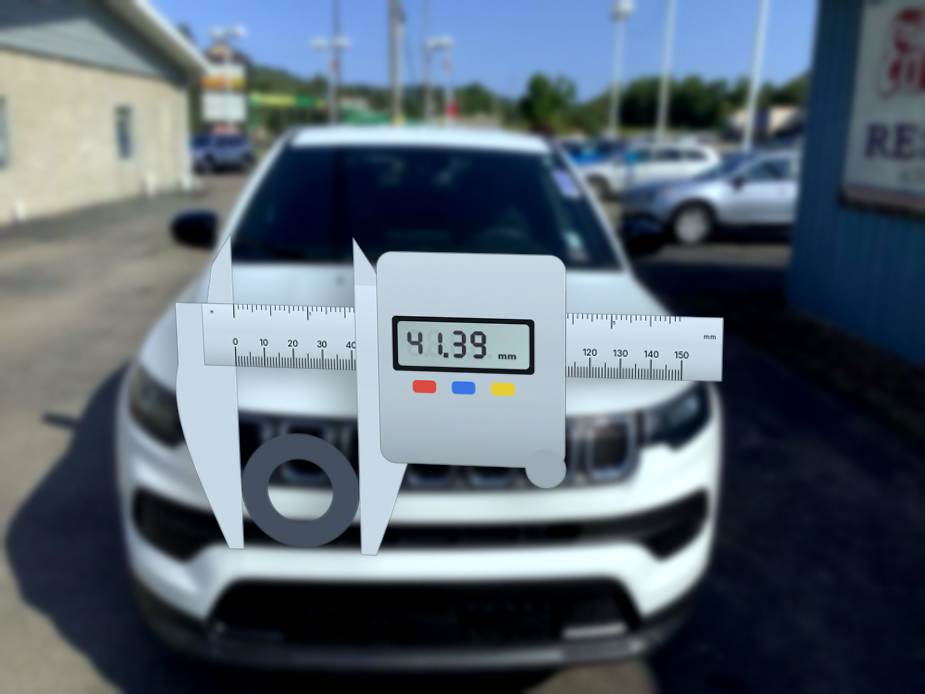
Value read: 41.39,mm
